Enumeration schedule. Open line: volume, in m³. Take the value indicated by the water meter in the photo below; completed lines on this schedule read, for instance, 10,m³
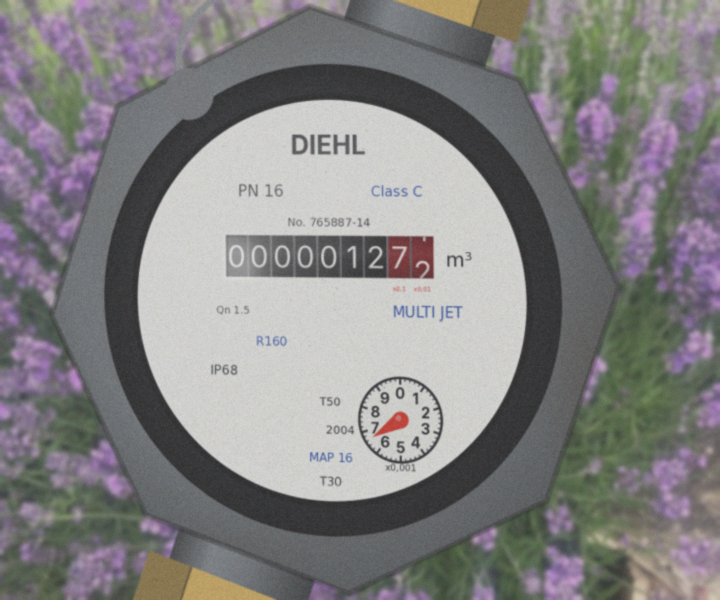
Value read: 12.716,m³
